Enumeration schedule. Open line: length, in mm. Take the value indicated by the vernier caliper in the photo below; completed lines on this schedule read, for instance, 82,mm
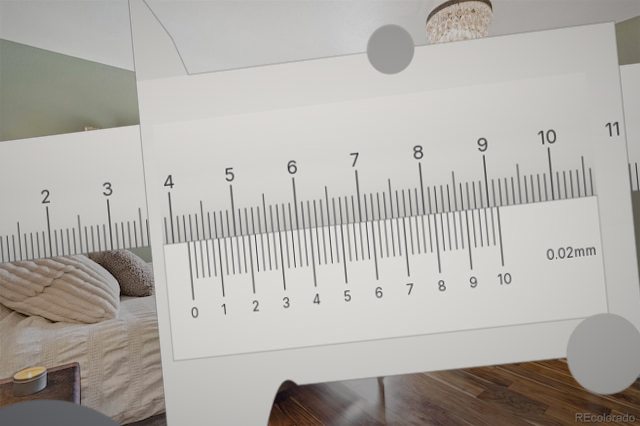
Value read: 42.4,mm
